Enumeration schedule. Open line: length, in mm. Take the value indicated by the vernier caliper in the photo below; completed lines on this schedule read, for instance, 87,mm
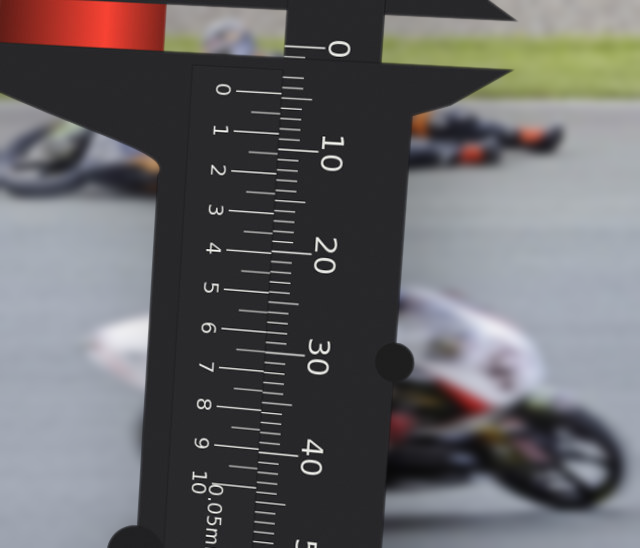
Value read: 4.6,mm
